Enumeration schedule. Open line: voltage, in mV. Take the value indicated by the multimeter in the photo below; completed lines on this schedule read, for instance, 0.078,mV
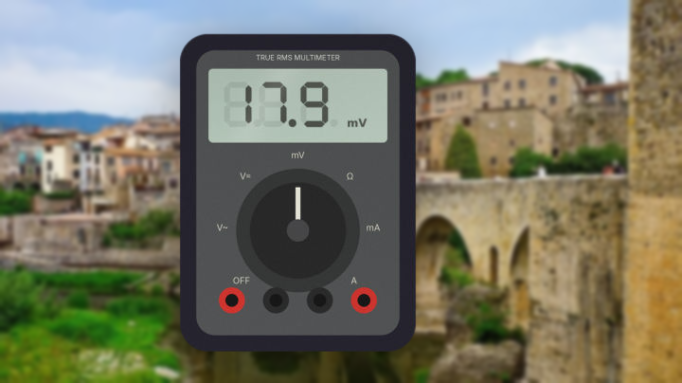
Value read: 17.9,mV
